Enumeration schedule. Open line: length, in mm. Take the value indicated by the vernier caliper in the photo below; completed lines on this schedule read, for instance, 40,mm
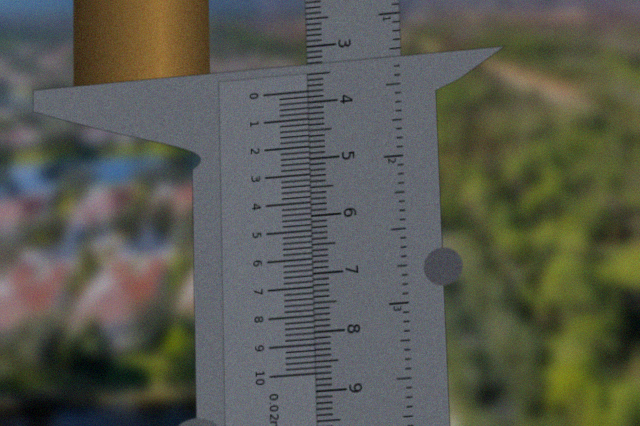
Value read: 38.0,mm
